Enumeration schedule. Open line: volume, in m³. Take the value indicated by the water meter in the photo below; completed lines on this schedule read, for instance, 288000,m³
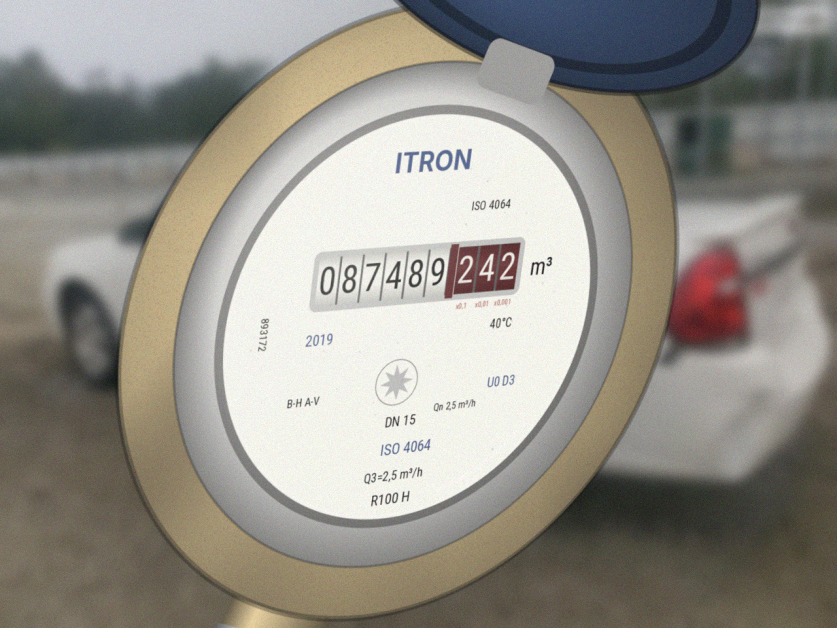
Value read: 87489.242,m³
